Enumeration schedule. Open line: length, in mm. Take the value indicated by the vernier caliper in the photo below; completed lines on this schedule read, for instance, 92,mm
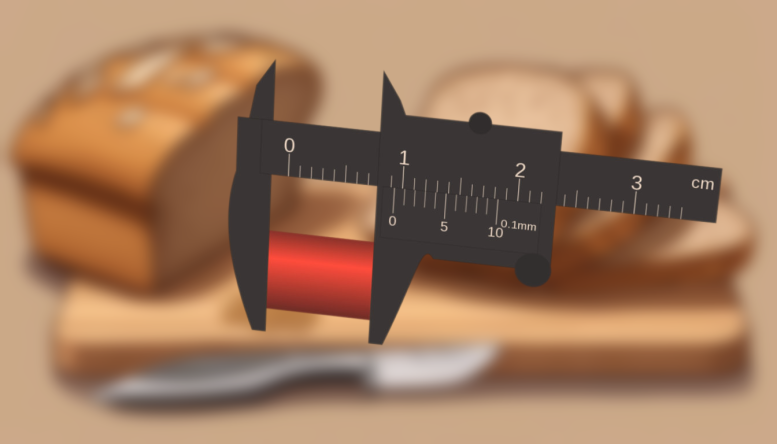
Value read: 9.3,mm
